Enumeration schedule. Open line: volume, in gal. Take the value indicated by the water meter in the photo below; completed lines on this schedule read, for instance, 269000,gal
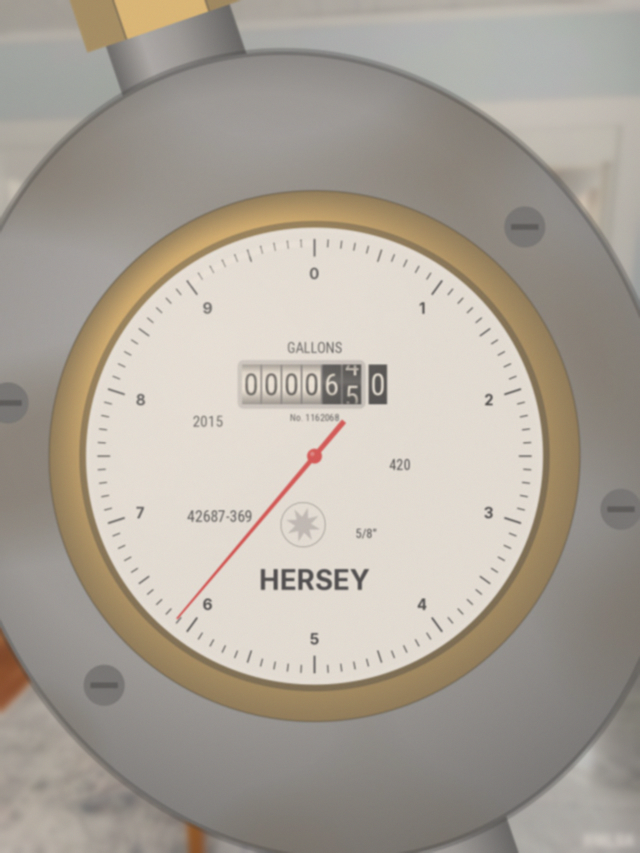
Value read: 646.1,gal
